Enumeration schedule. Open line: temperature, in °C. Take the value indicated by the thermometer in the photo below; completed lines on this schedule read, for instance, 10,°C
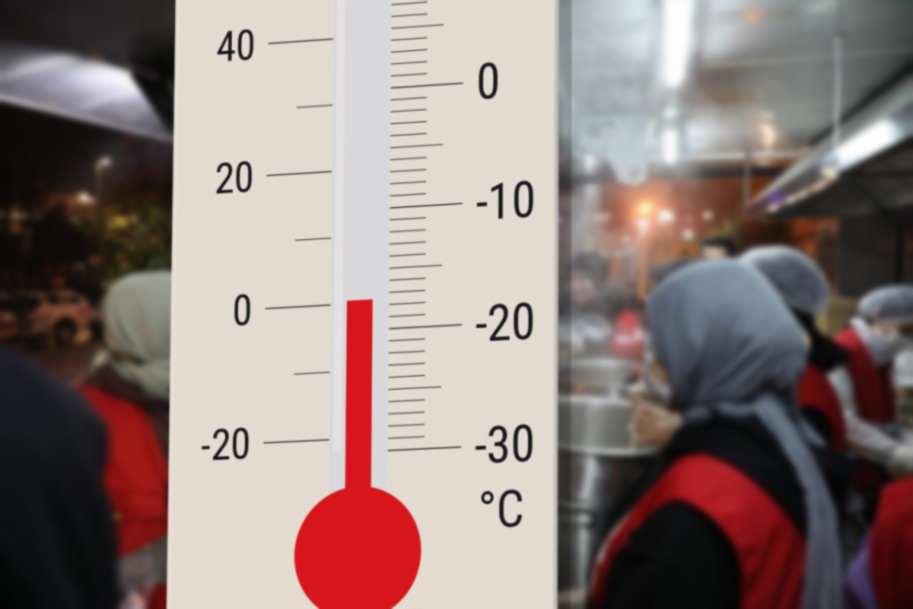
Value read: -17.5,°C
